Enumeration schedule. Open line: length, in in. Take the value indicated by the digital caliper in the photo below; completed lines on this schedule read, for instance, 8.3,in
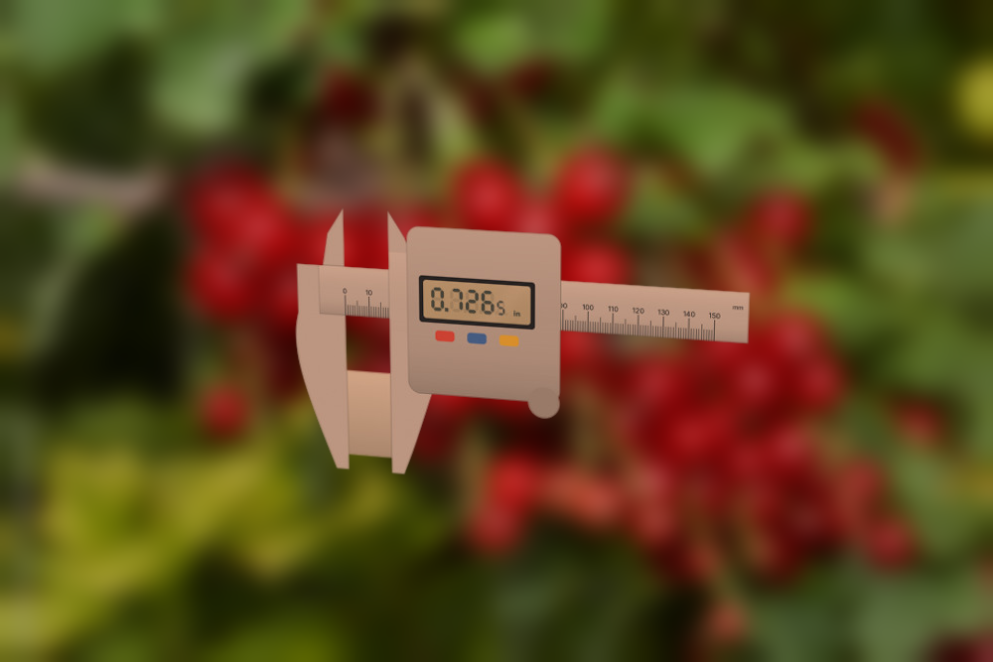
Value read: 0.7265,in
